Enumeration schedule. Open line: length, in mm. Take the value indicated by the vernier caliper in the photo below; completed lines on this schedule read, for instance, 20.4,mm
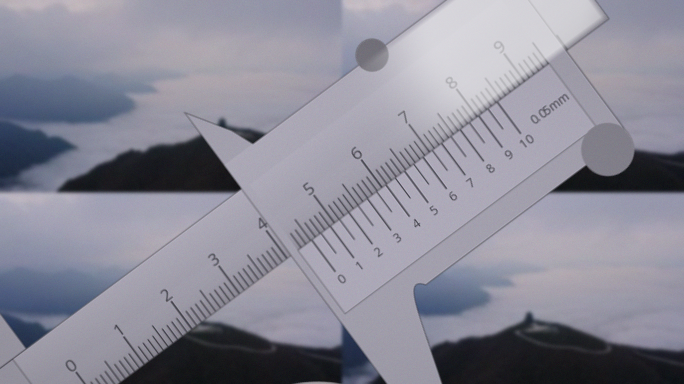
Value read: 45.2,mm
